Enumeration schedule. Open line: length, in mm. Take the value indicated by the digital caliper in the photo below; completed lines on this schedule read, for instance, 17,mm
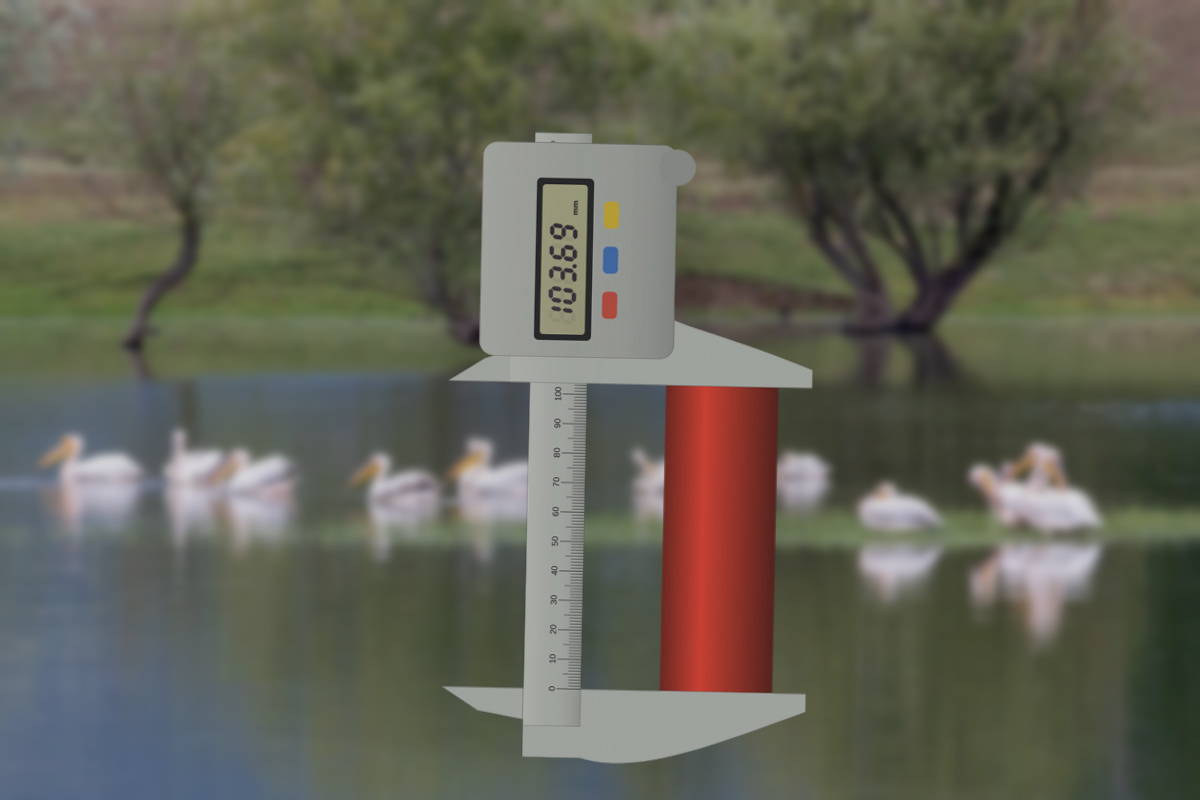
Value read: 103.69,mm
